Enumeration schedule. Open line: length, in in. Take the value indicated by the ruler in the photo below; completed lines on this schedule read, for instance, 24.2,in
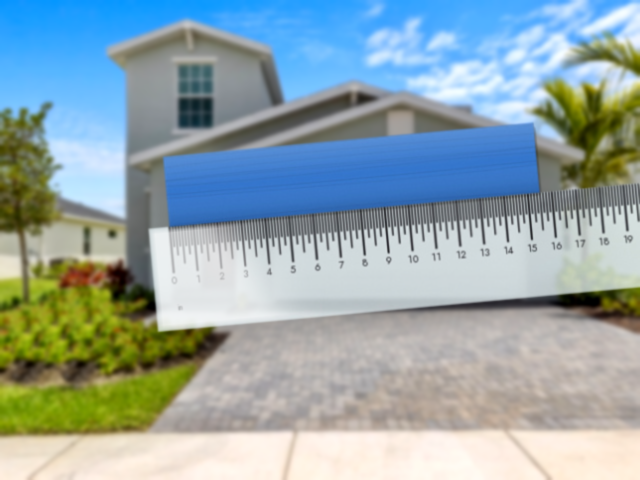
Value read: 15.5,in
